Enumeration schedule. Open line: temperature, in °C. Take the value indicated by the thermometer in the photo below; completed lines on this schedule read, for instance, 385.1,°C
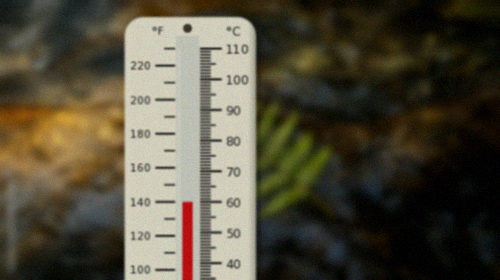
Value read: 60,°C
